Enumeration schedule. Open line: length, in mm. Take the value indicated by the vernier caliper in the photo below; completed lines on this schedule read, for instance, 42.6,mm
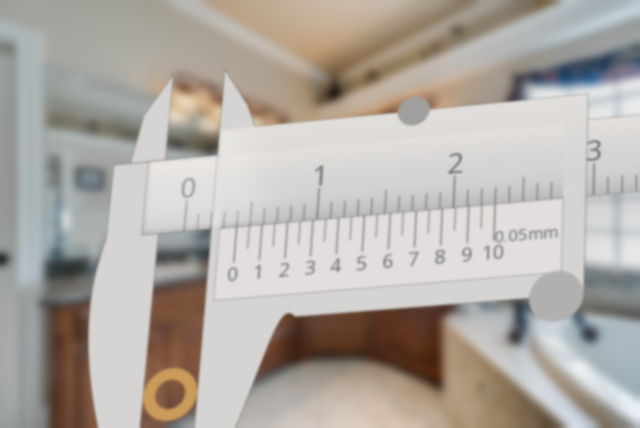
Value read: 4.0,mm
